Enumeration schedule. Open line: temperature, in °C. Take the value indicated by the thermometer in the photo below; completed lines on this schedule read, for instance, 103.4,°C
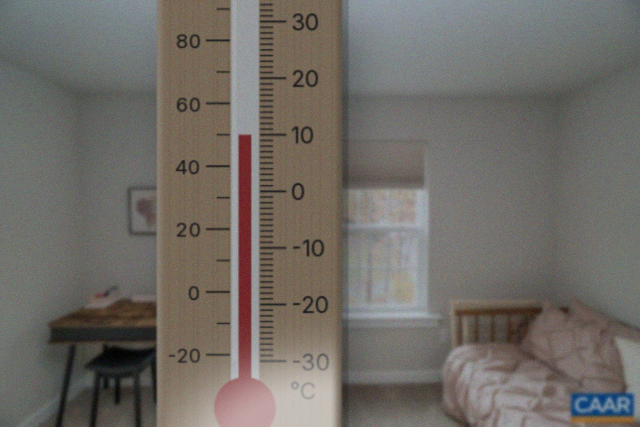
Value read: 10,°C
